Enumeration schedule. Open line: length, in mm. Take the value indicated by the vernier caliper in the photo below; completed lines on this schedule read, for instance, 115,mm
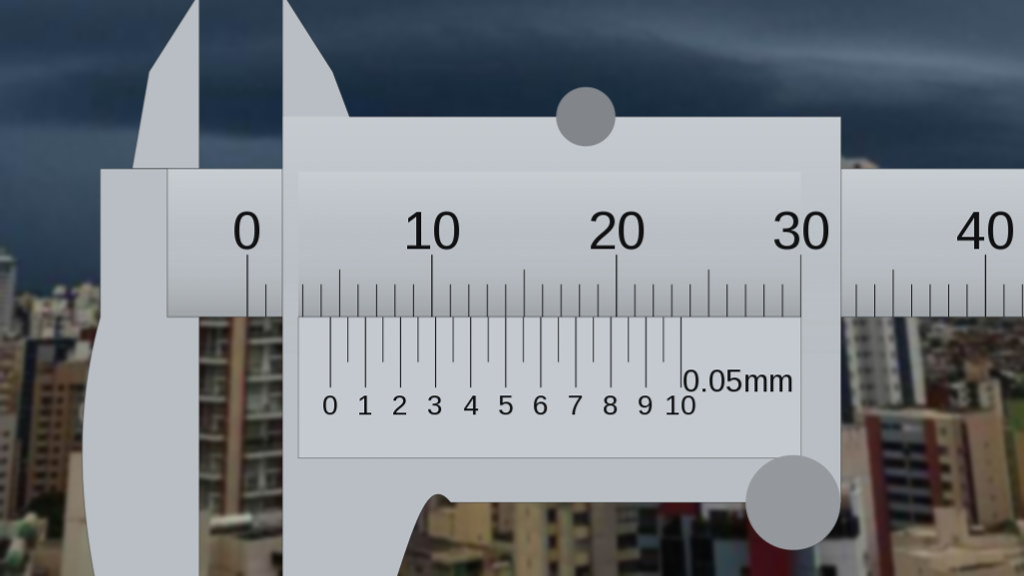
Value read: 4.5,mm
